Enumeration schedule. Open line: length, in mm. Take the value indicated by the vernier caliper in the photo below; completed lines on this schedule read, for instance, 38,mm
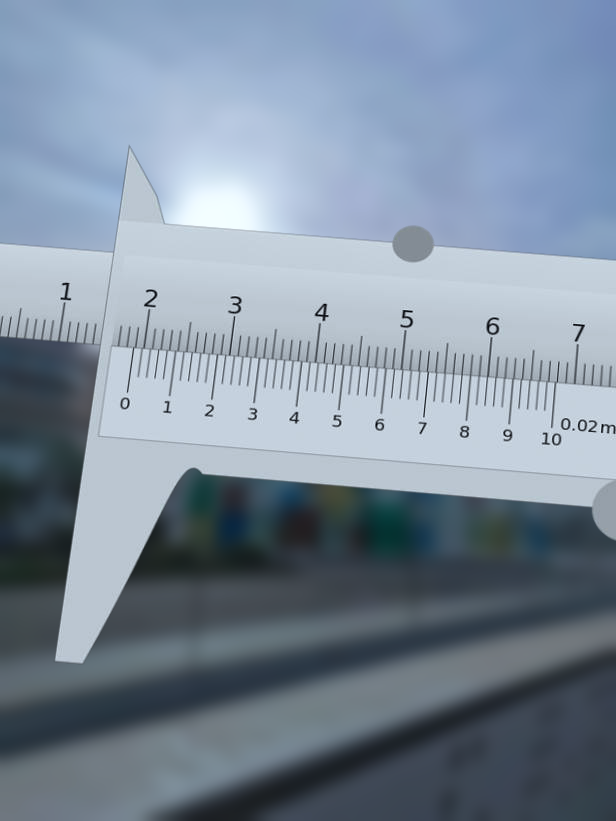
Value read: 18.8,mm
